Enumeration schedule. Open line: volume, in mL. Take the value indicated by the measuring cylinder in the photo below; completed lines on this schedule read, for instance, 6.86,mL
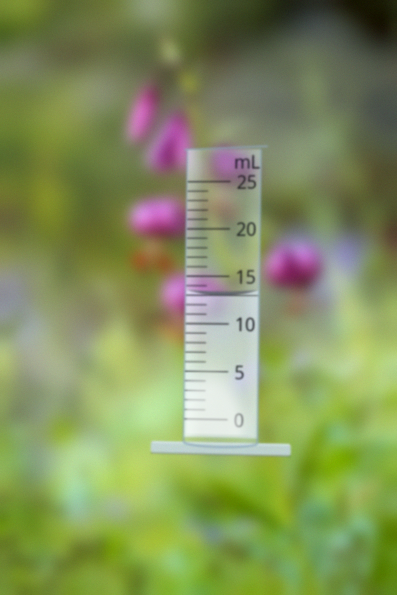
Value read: 13,mL
